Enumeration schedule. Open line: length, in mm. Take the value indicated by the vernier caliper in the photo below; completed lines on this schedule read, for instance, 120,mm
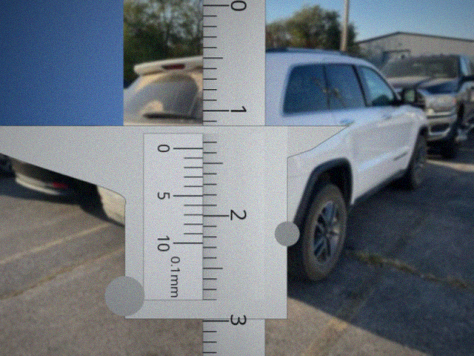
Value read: 13.6,mm
